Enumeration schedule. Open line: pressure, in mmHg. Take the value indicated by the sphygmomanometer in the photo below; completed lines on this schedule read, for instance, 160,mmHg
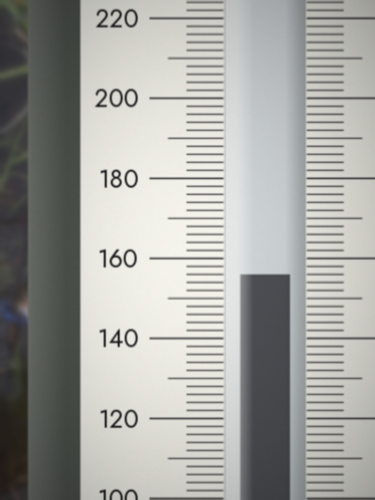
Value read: 156,mmHg
